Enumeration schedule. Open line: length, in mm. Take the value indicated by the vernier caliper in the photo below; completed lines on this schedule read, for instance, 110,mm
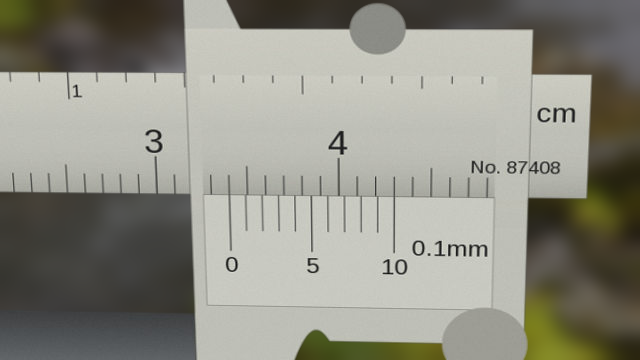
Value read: 34.0,mm
